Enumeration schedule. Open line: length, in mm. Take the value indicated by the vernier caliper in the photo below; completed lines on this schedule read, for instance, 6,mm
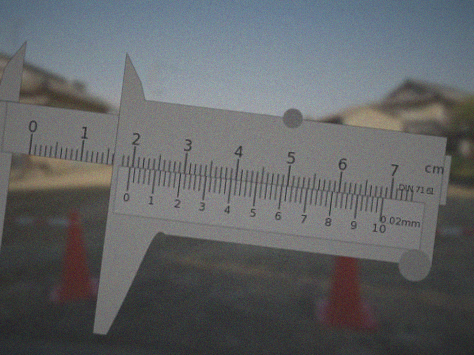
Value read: 19.5,mm
